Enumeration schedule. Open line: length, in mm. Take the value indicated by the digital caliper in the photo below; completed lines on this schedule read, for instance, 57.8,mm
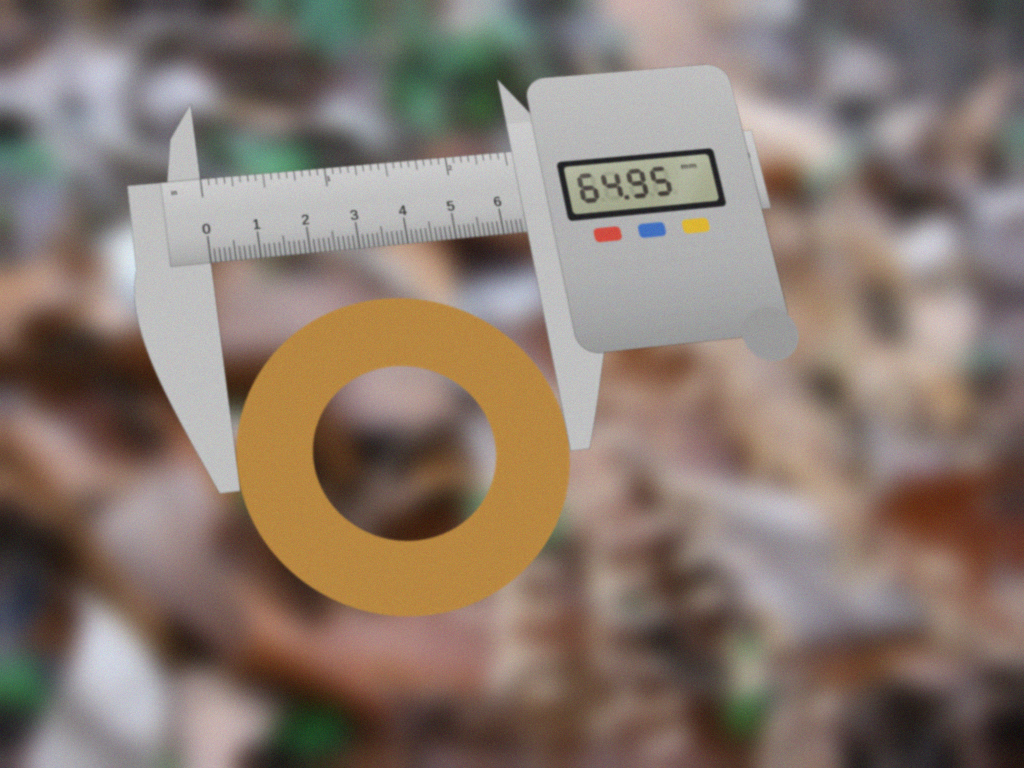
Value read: 64.95,mm
